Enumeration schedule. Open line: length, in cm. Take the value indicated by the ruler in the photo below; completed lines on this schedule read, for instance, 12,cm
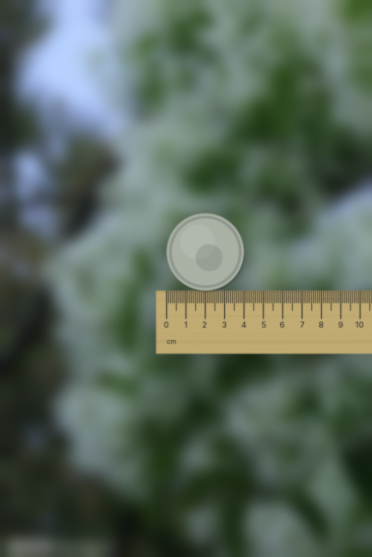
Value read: 4,cm
